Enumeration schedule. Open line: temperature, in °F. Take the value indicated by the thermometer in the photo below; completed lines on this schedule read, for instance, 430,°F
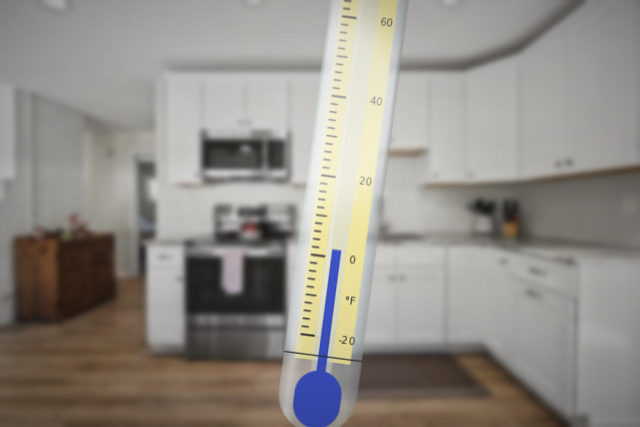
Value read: 2,°F
